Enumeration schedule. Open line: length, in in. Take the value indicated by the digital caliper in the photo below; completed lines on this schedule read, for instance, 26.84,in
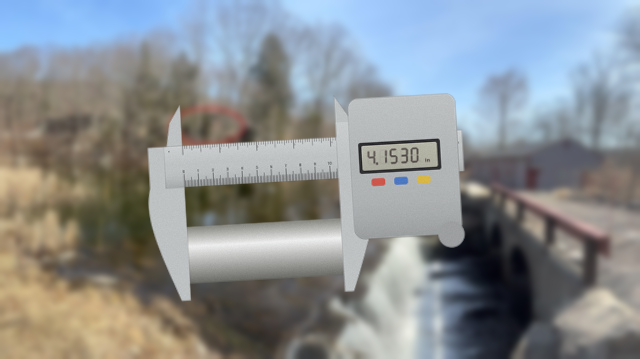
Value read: 4.1530,in
